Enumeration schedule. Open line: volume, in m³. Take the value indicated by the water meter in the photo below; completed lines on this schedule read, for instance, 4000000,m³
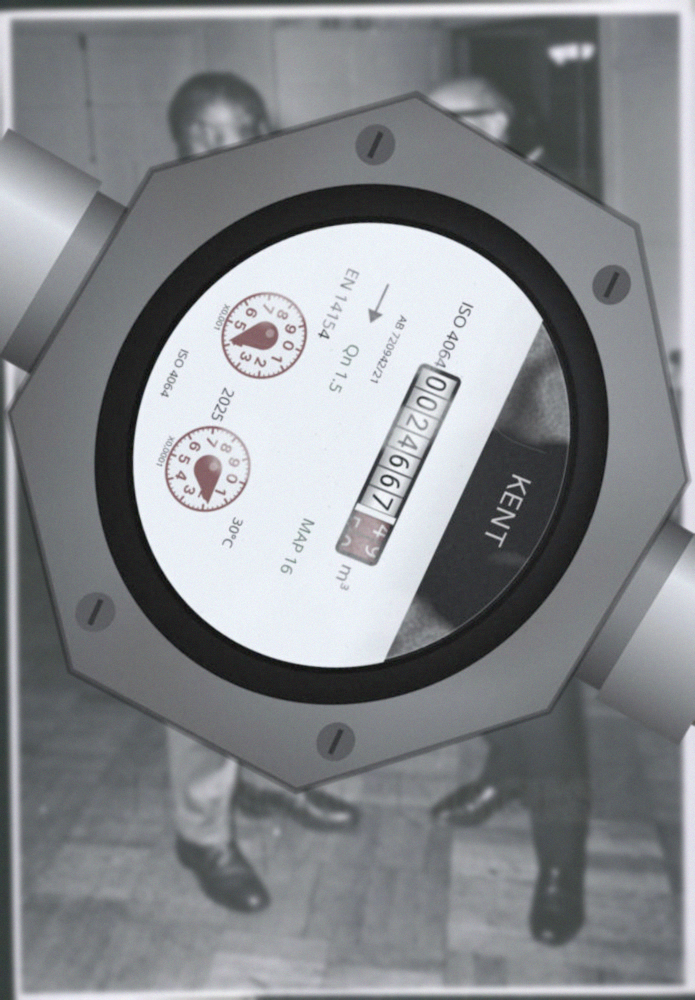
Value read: 24667.4941,m³
